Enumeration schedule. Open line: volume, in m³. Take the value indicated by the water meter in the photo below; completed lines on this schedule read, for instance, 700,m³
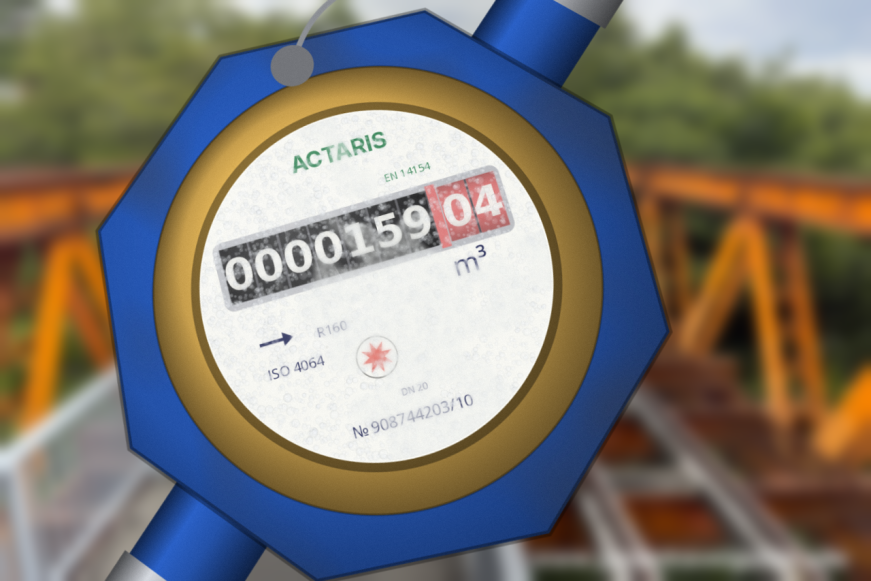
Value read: 159.04,m³
